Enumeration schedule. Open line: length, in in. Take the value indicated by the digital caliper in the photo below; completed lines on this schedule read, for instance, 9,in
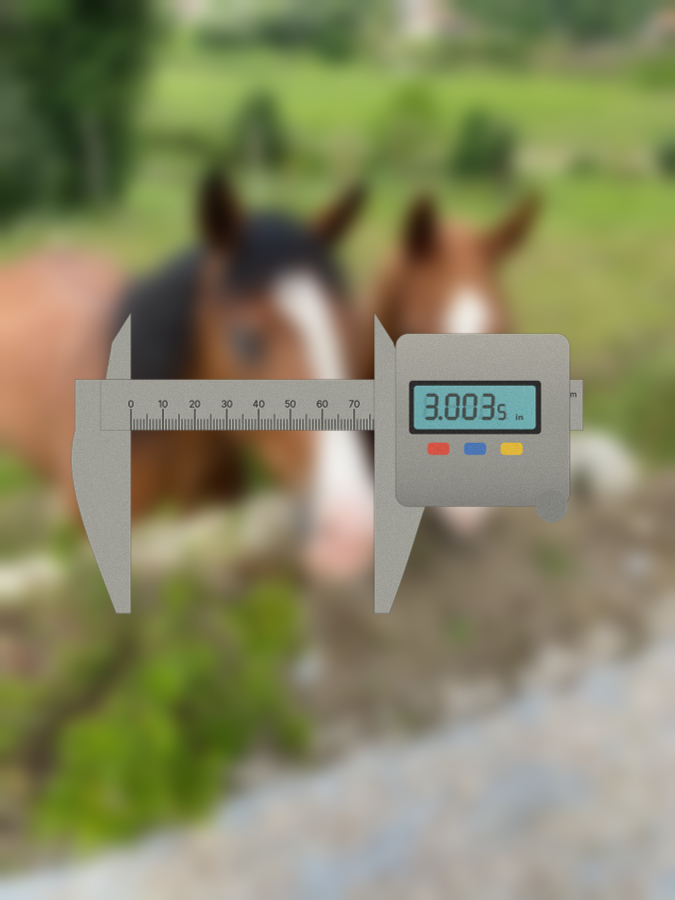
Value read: 3.0035,in
